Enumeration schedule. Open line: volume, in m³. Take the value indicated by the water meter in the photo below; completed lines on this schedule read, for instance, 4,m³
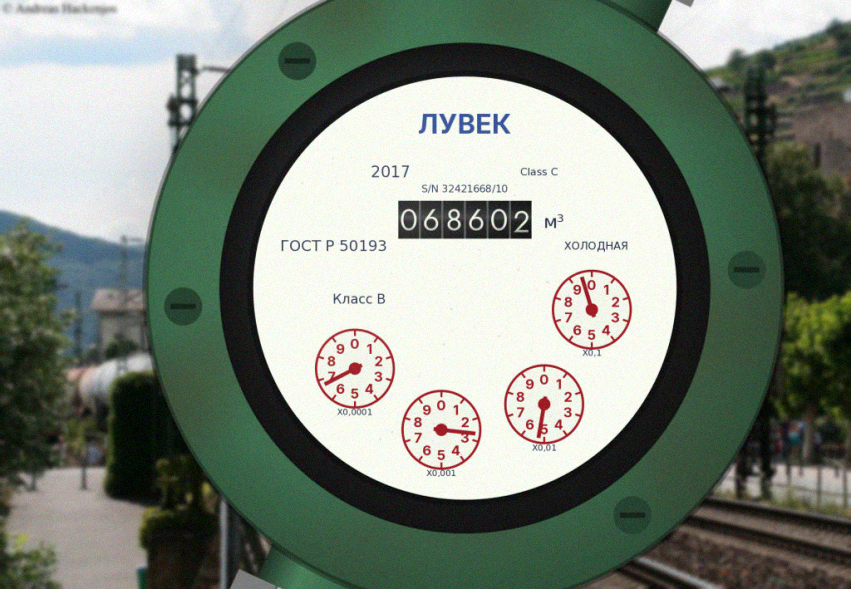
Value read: 68601.9526,m³
